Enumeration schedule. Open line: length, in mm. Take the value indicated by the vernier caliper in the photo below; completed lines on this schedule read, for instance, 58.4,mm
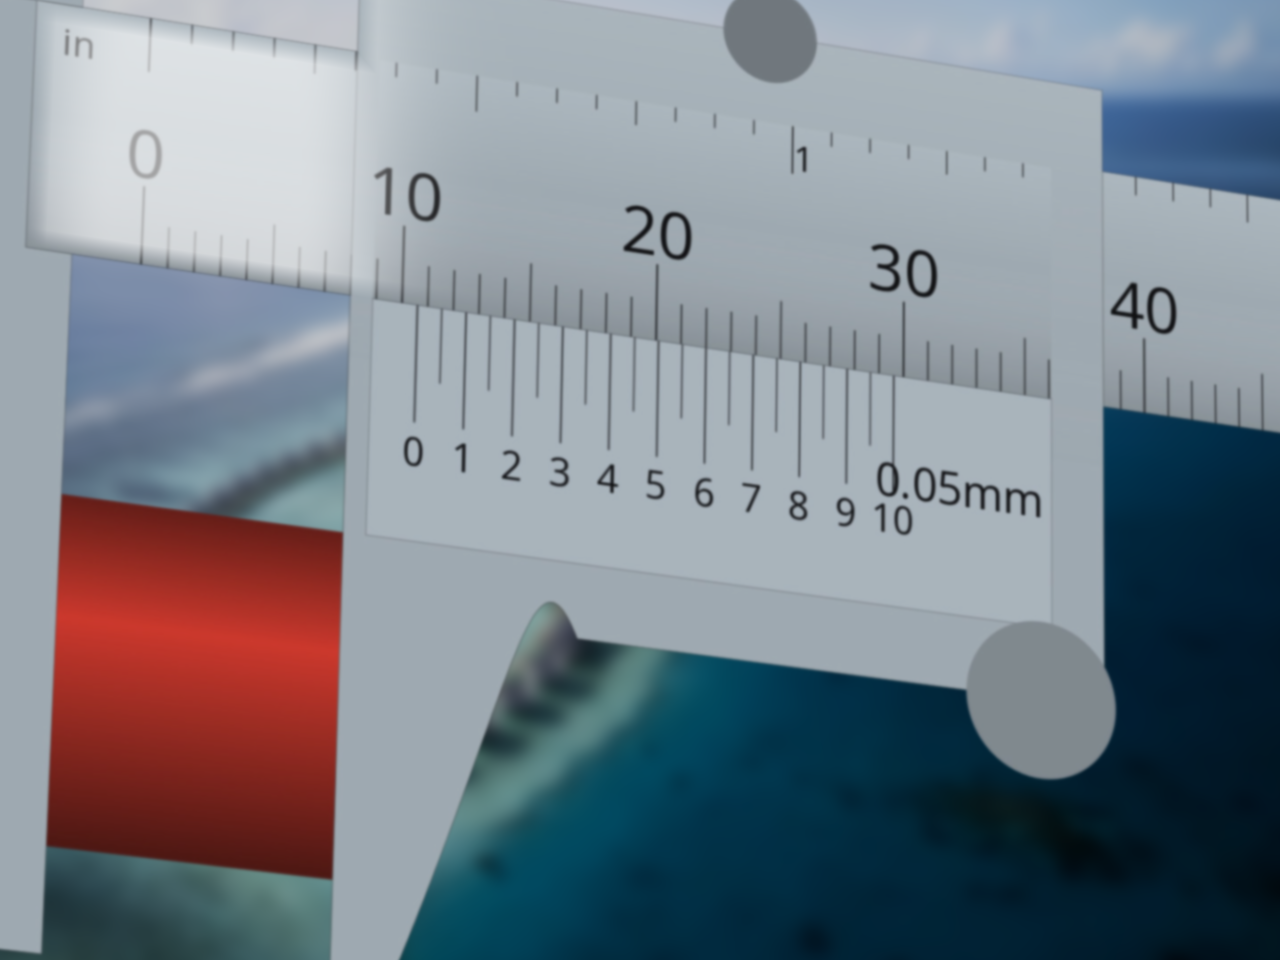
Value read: 10.6,mm
